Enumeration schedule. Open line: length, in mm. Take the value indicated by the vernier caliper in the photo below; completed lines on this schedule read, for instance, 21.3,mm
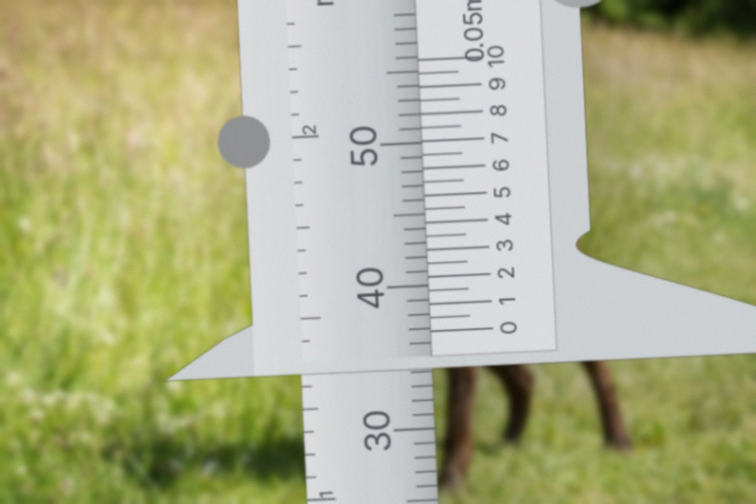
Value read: 36.8,mm
